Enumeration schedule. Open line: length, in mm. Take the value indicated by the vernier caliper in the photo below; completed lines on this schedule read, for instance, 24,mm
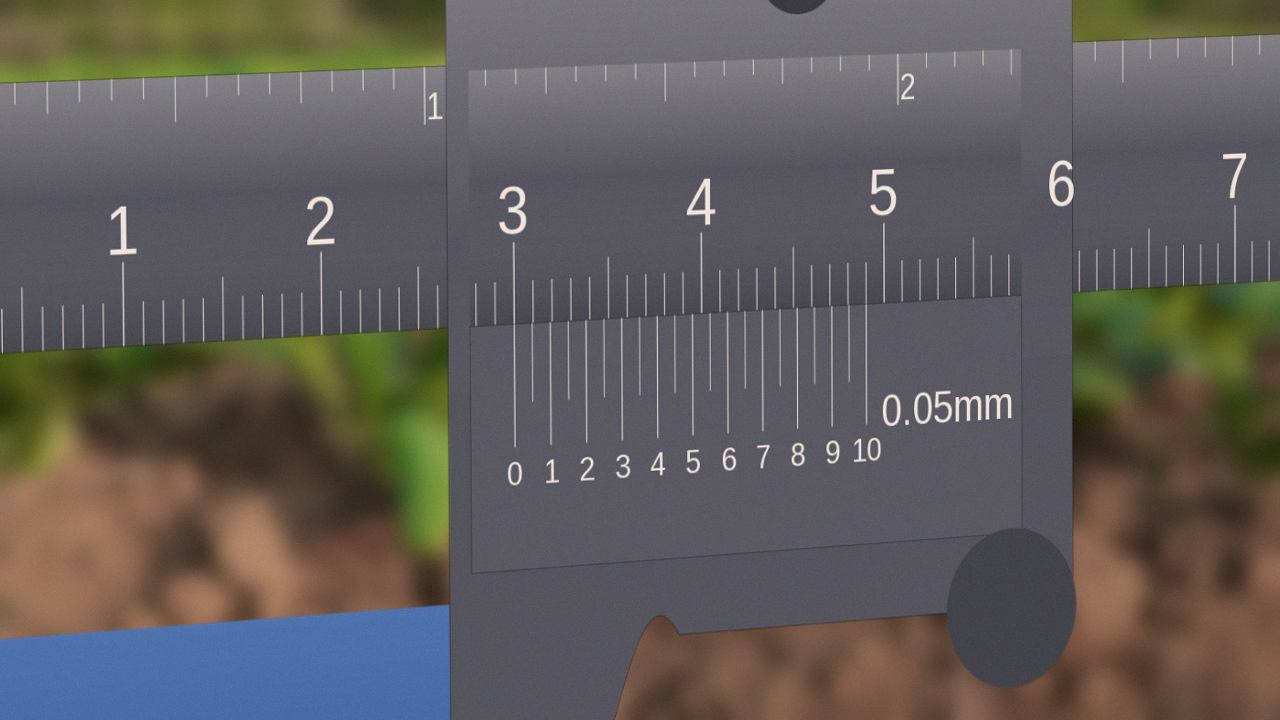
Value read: 30.0,mm
